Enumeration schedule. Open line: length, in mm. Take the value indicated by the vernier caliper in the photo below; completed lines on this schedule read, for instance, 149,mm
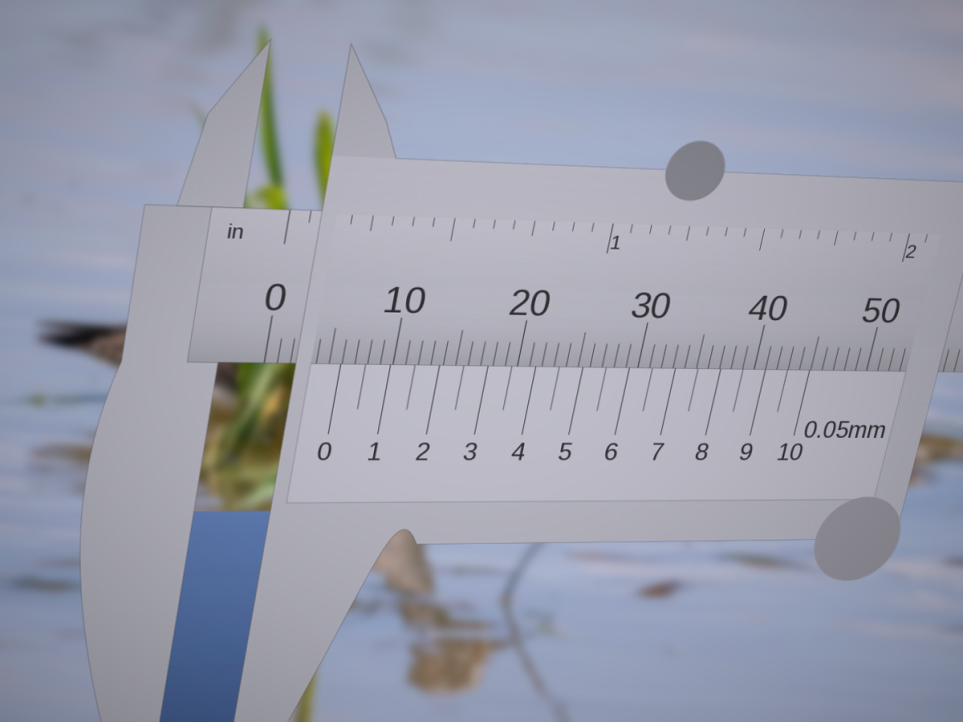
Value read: 5.9,mm
